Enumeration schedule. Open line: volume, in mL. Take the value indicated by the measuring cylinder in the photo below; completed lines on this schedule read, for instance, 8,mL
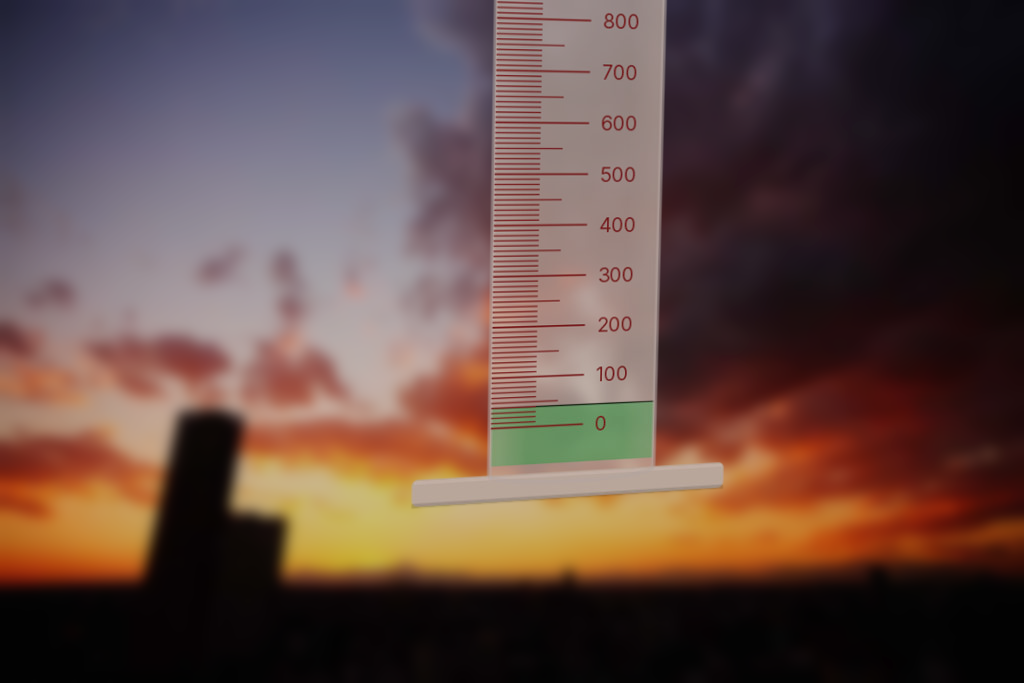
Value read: 40,mL
